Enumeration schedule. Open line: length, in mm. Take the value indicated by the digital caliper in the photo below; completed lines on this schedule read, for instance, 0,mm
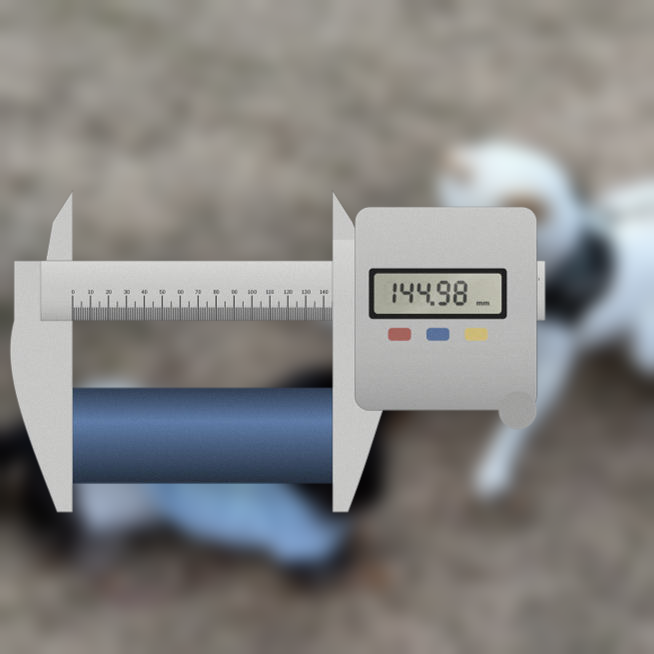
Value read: 144.98,mm
